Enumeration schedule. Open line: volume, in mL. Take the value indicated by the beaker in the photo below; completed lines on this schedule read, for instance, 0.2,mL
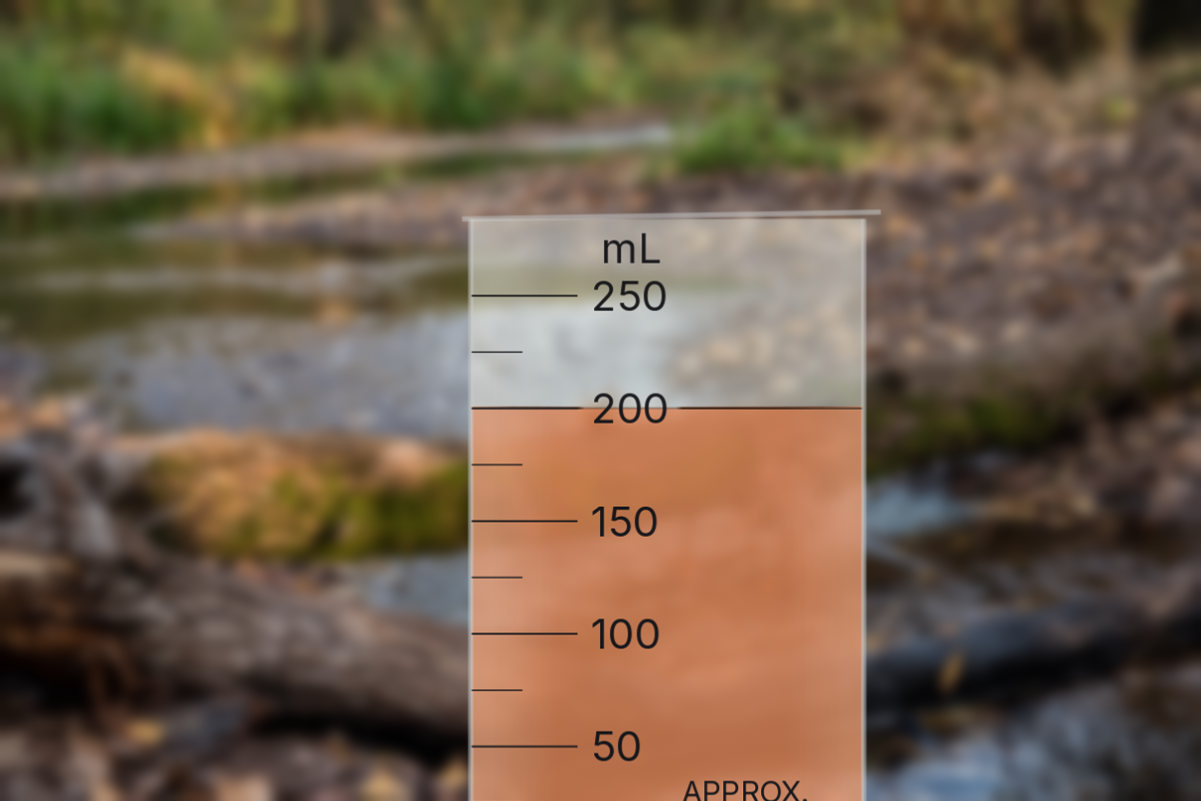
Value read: 200,mL
